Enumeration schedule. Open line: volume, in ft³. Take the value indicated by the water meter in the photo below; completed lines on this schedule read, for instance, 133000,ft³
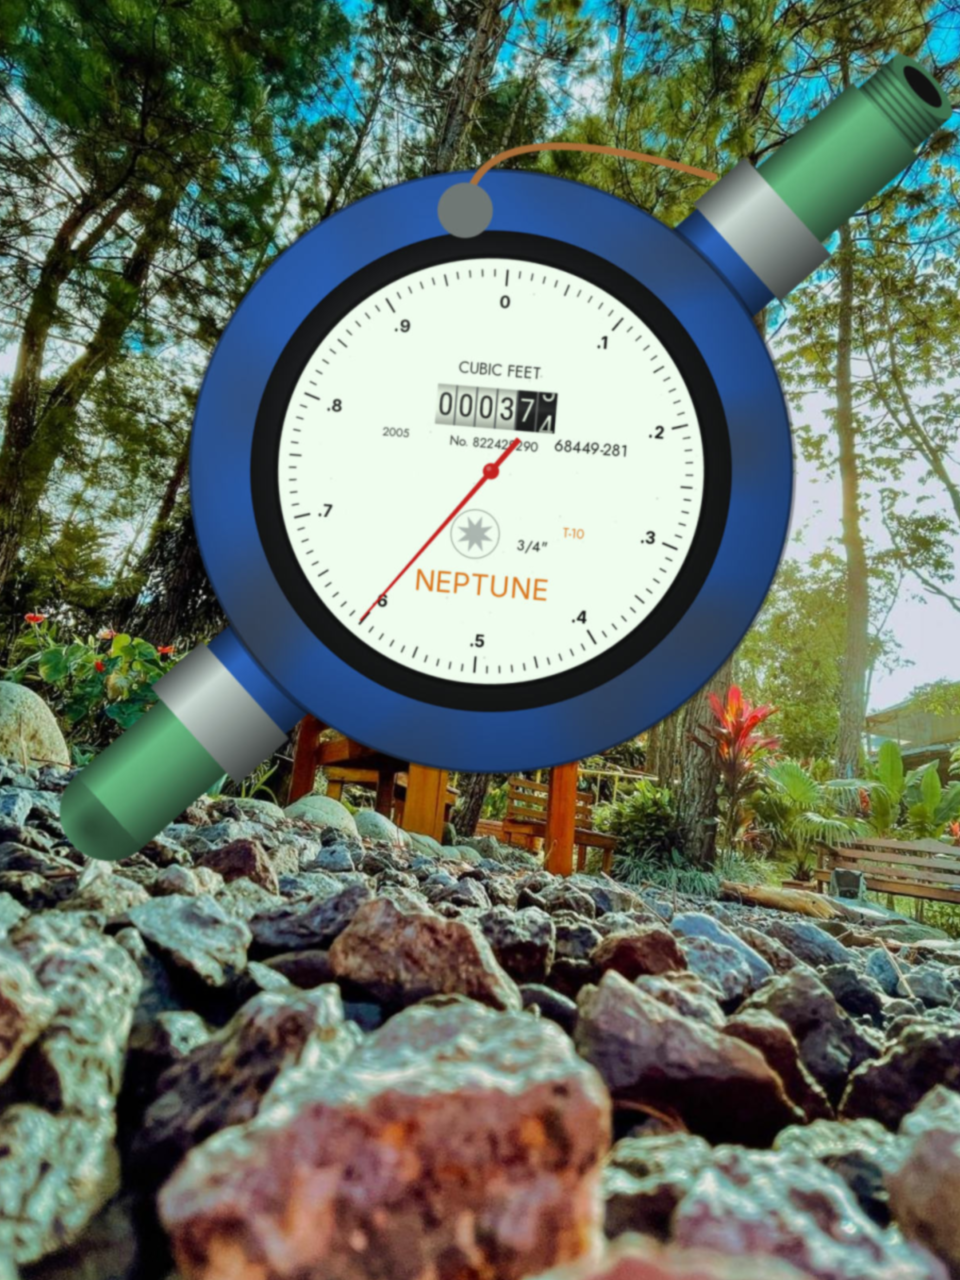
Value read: 373.60,ft³
